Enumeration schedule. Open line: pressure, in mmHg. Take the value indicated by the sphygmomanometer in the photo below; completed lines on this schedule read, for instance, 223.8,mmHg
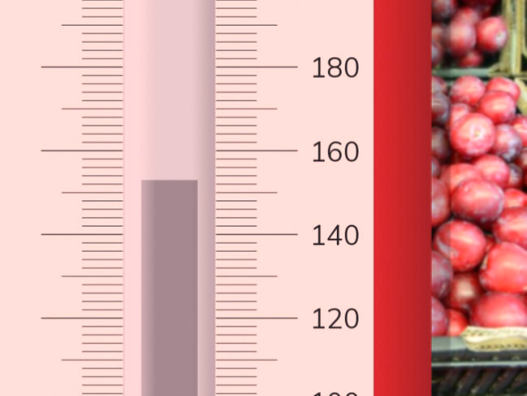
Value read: 153,mmHg
